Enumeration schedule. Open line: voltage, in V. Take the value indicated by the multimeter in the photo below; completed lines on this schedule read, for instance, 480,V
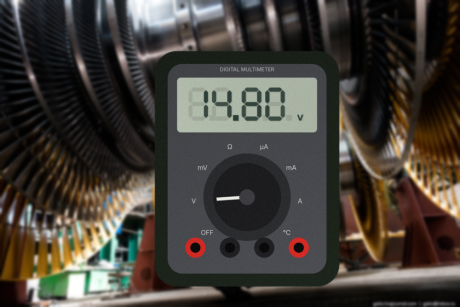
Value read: 14.80,V
